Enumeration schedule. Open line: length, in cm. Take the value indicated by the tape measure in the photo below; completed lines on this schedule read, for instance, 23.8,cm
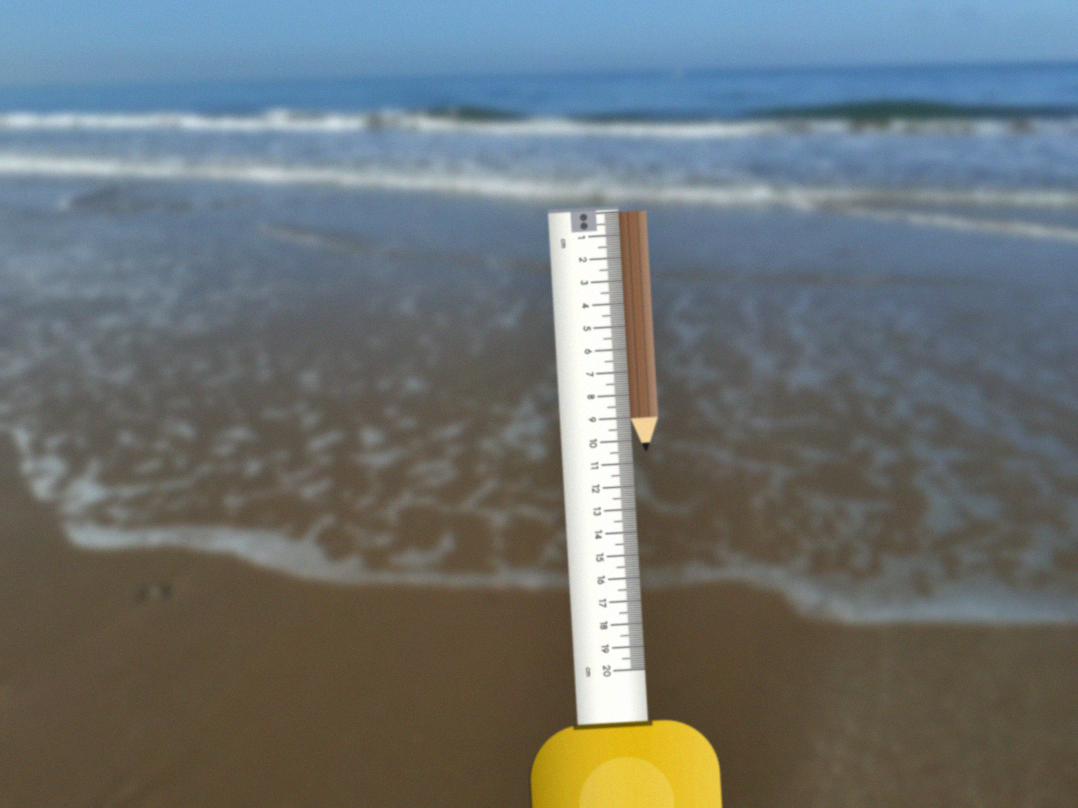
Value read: 10.5,cm
